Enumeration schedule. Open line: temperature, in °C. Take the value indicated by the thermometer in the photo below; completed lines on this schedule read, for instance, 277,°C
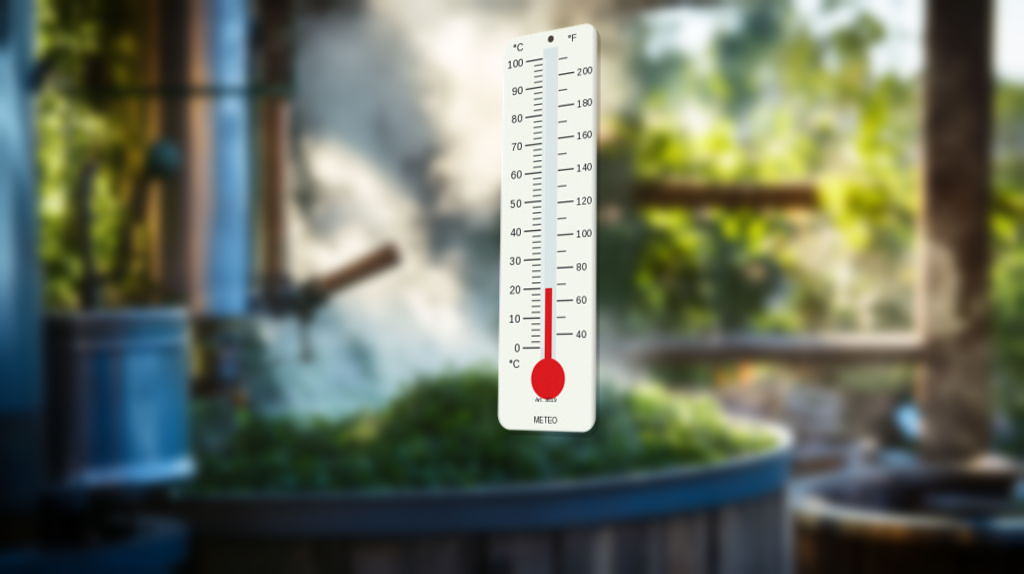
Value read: 20,°C
